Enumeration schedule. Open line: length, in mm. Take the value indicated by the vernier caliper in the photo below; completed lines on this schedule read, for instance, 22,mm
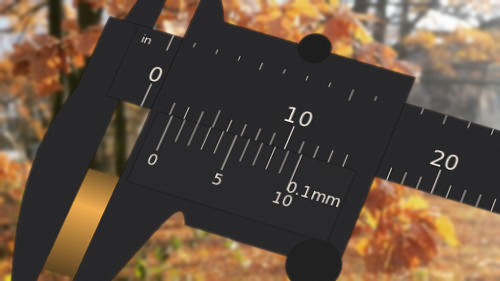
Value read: 2.2,mm
